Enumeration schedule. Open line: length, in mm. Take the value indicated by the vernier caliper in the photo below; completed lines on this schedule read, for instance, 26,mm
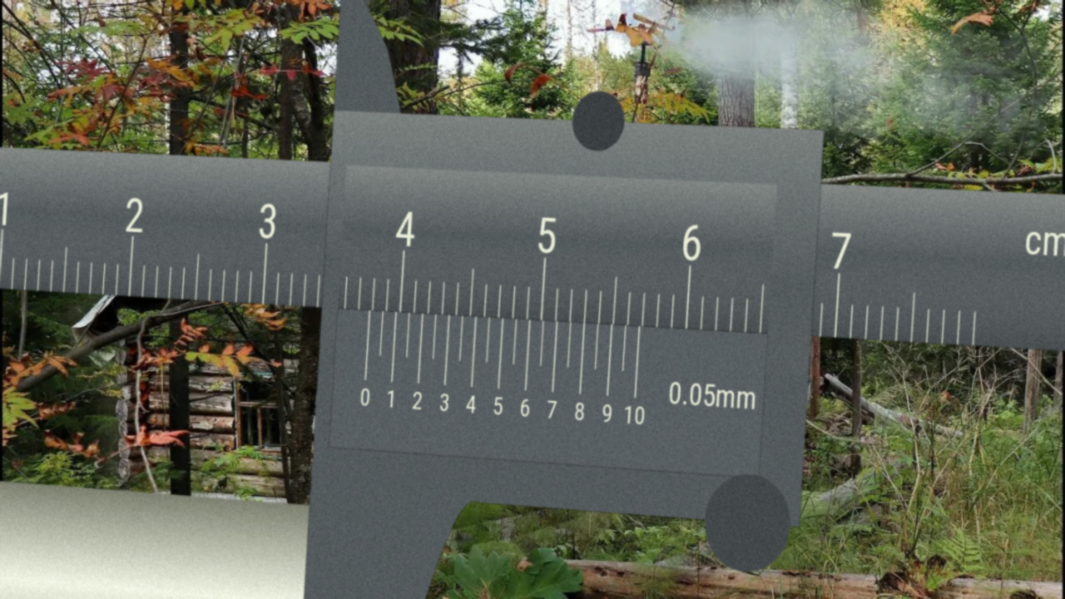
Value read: 37.8,mm
